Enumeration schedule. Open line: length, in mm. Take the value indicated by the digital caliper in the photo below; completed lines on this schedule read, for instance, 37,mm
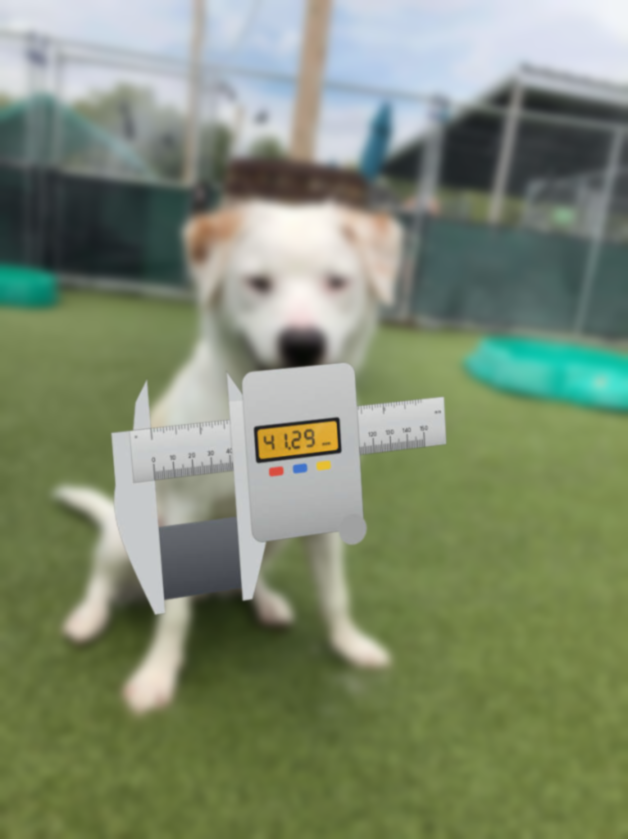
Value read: 41.29,mm
